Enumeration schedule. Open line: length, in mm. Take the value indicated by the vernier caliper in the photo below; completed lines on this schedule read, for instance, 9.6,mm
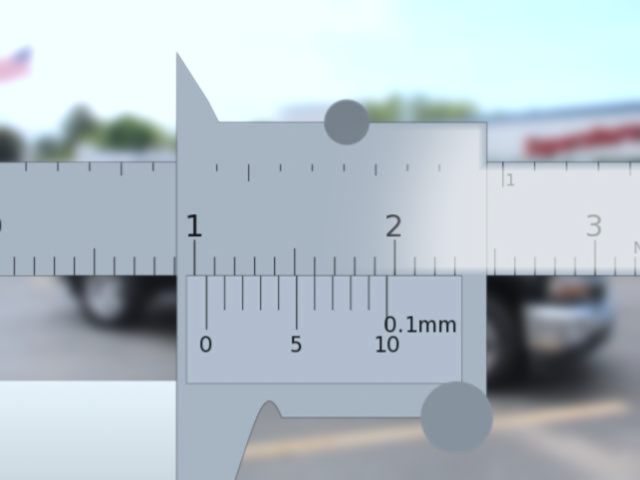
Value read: 10.6,mm
